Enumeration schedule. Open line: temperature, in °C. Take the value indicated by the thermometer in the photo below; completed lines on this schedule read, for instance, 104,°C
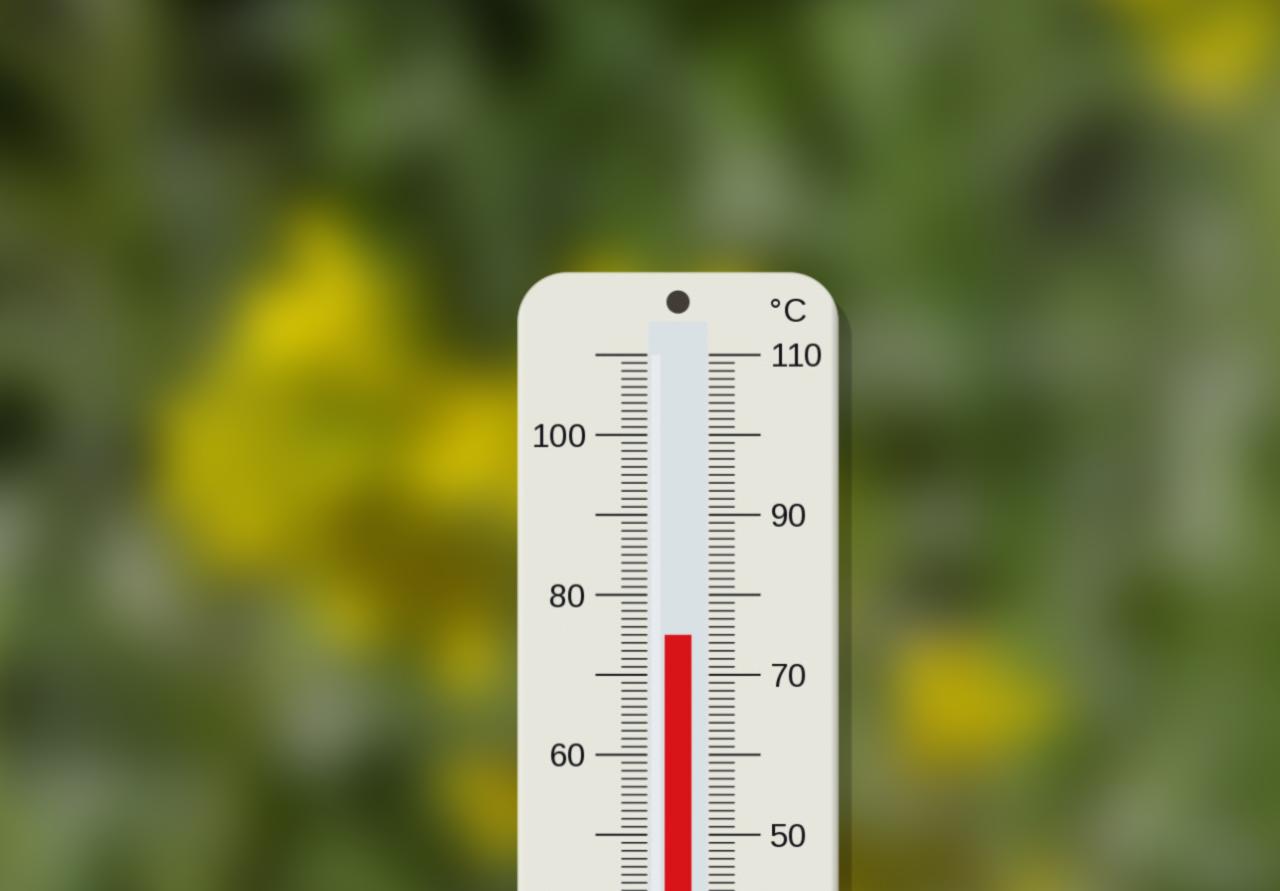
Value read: 75,°C
